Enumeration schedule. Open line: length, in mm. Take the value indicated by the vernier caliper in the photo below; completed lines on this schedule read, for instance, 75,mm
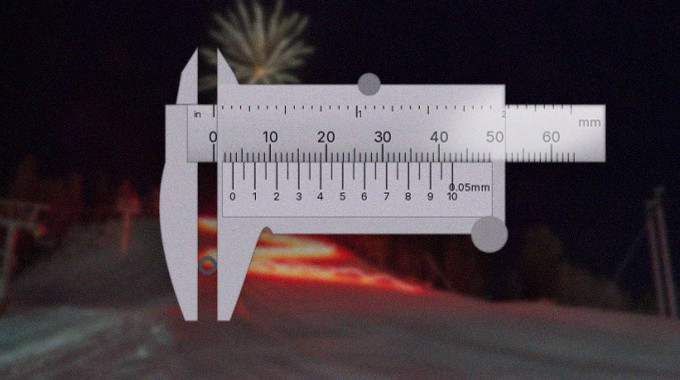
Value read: 3.4,mm
